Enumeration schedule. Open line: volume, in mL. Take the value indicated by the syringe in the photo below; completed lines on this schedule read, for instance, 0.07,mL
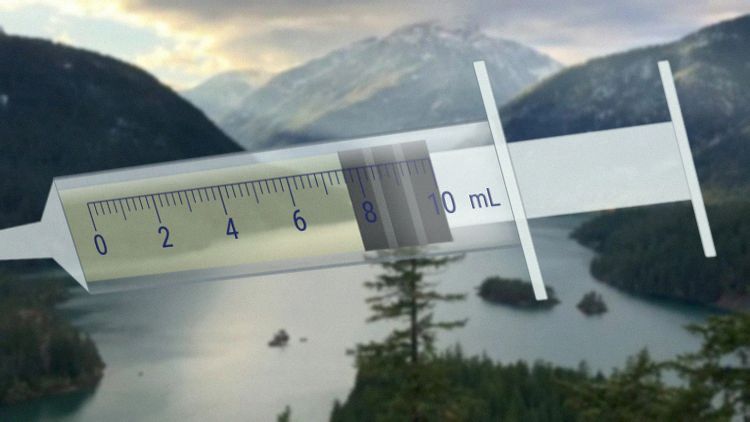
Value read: 7.6,mL
